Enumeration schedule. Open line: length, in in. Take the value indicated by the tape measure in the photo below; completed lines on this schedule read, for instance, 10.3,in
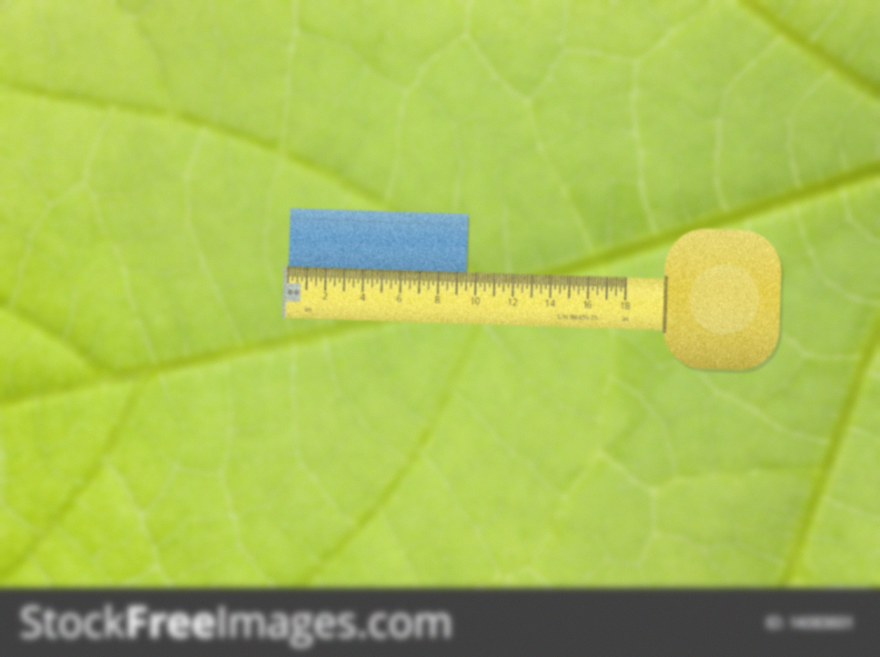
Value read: 9.5,in
